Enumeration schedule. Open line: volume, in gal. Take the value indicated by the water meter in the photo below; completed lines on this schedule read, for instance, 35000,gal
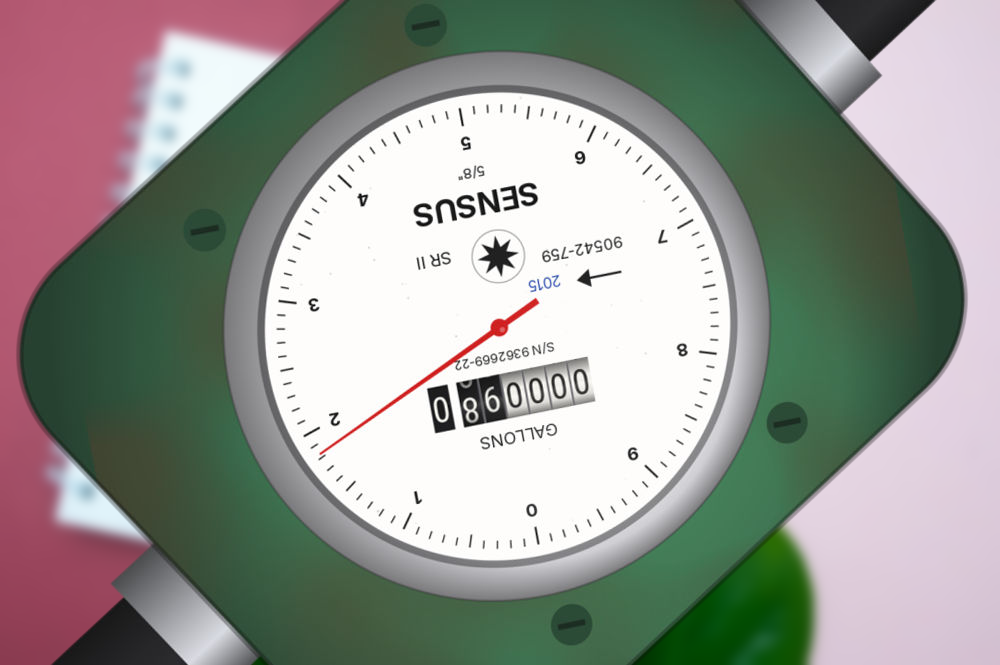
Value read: 981.8,gal
